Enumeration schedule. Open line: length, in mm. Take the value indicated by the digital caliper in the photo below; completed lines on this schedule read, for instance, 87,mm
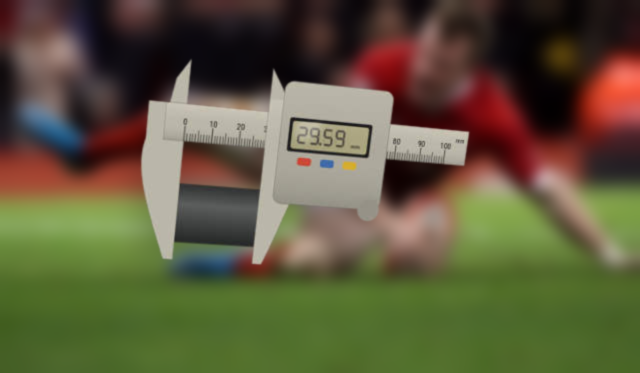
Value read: 29.59,mm
